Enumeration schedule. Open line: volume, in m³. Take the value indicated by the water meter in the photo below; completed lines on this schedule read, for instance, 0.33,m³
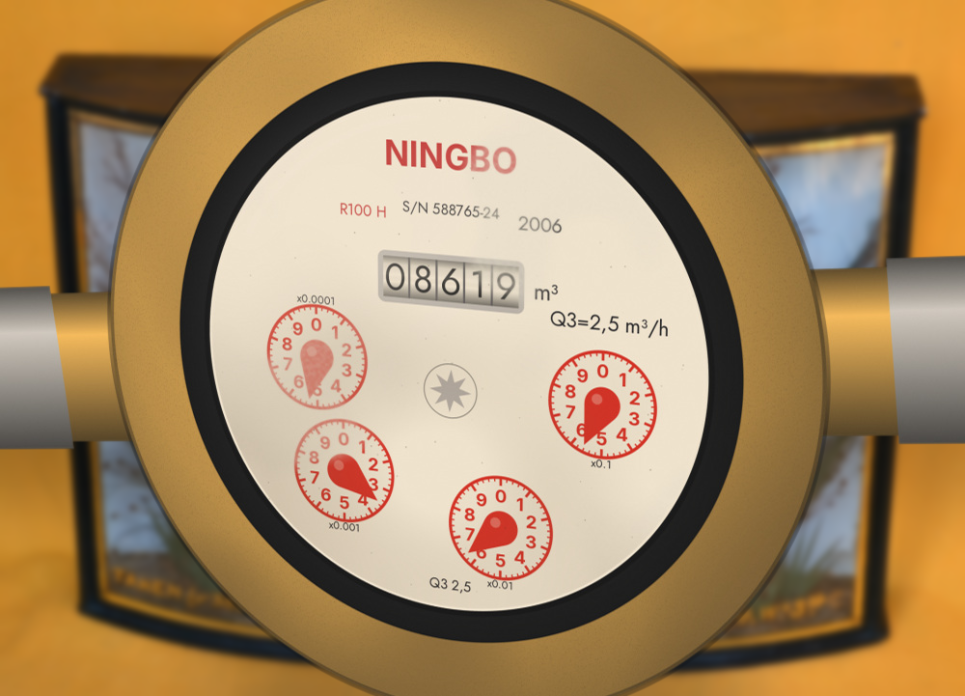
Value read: 8619.5635,m³
